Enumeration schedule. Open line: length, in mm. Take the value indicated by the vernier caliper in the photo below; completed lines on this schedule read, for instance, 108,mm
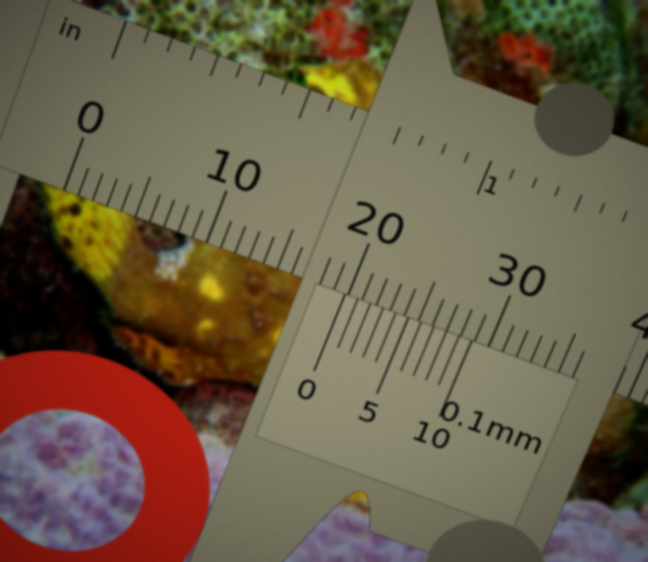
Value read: 19.8,mm
